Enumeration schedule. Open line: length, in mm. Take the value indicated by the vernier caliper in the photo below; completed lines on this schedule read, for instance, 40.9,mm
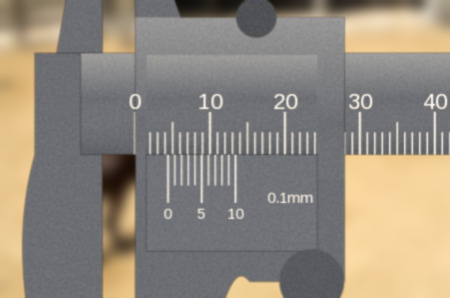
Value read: 4.4,mm
